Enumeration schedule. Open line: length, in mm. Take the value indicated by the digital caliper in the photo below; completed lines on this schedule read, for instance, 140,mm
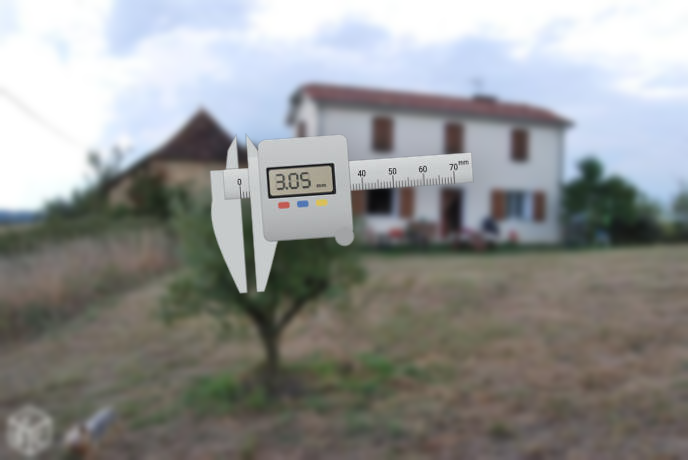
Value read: 3.05,mm
